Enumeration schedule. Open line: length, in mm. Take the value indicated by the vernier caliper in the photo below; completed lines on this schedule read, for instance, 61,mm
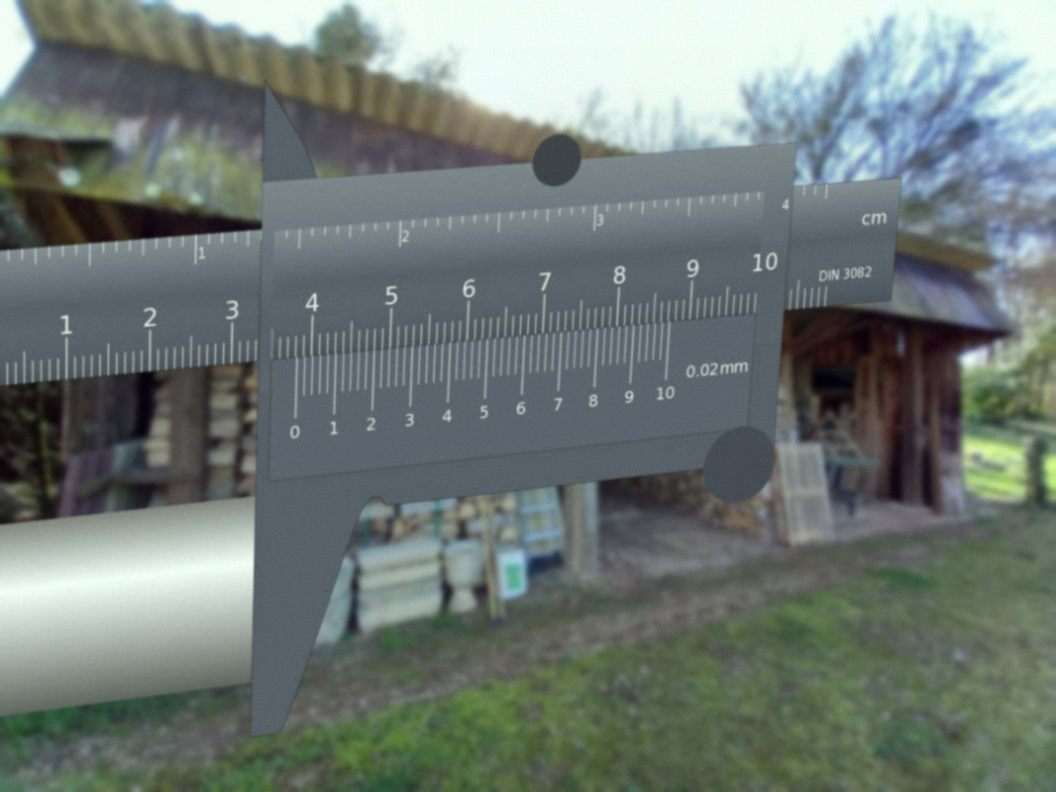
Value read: 38.2,mm
